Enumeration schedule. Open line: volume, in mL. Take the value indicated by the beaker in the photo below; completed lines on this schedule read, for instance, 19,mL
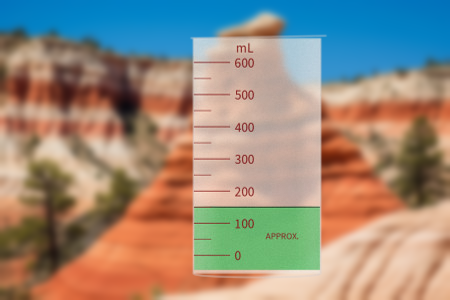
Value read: 150,mL
